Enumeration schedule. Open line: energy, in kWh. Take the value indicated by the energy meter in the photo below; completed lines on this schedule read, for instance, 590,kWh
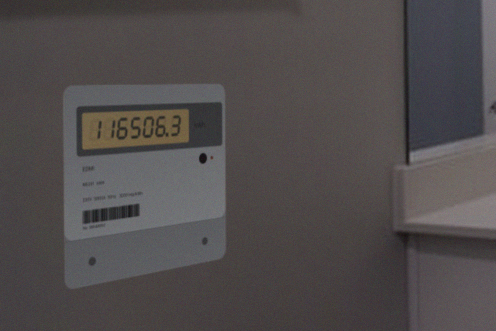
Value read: 116506.3,kWh
